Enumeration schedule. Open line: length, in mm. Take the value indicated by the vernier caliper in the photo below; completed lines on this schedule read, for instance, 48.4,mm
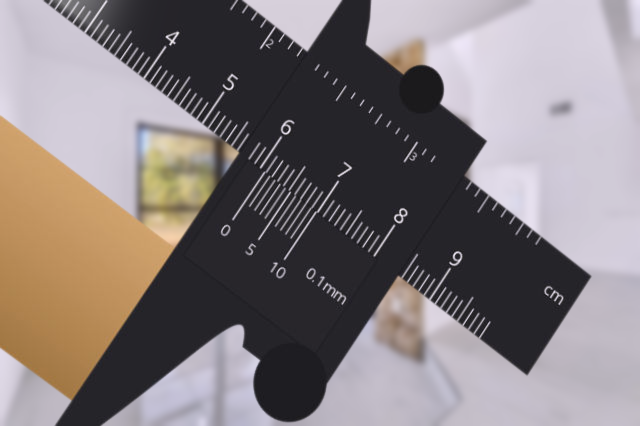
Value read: 60.8,mm
